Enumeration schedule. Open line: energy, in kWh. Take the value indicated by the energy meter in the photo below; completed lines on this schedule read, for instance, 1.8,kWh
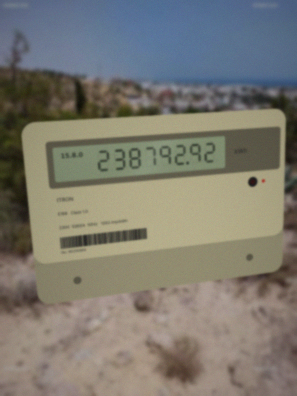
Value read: 238792.92,kWh
